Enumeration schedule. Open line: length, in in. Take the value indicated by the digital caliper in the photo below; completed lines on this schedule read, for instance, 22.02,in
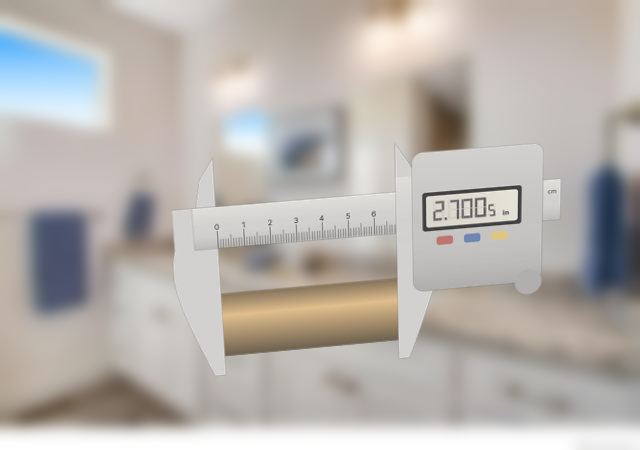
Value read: 2.7005,in
